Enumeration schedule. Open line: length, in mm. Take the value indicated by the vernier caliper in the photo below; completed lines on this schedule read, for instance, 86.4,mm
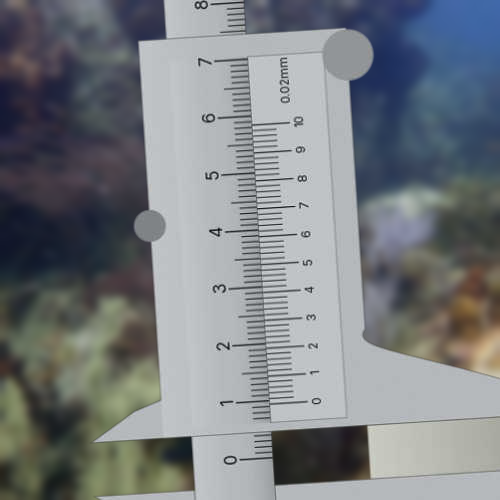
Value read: 9.4,mm
